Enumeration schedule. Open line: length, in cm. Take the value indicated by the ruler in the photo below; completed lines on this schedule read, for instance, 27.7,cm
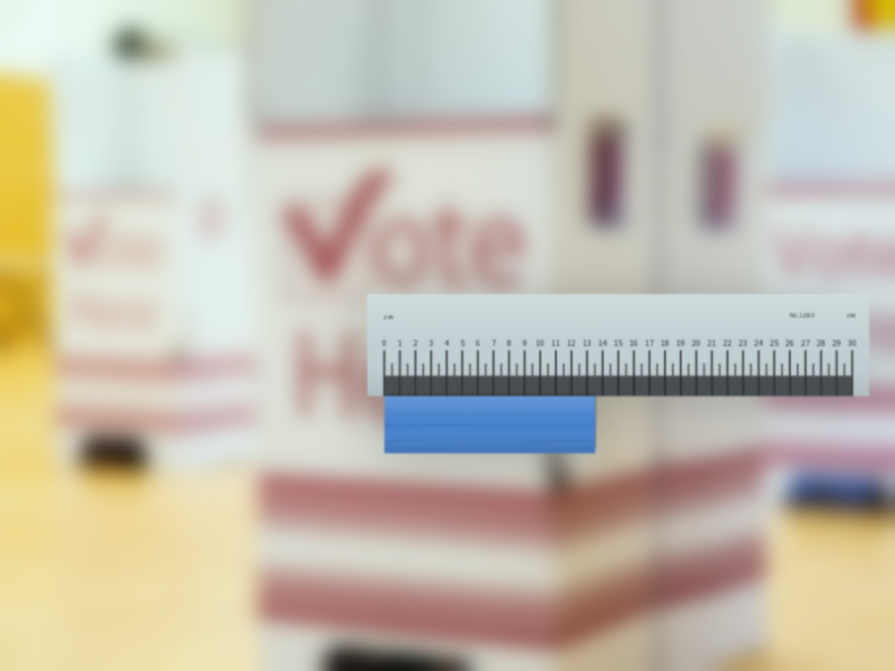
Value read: 13.5,cm
